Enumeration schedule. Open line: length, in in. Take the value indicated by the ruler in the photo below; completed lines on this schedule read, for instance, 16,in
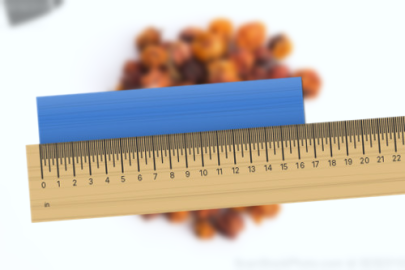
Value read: 16.5,in
